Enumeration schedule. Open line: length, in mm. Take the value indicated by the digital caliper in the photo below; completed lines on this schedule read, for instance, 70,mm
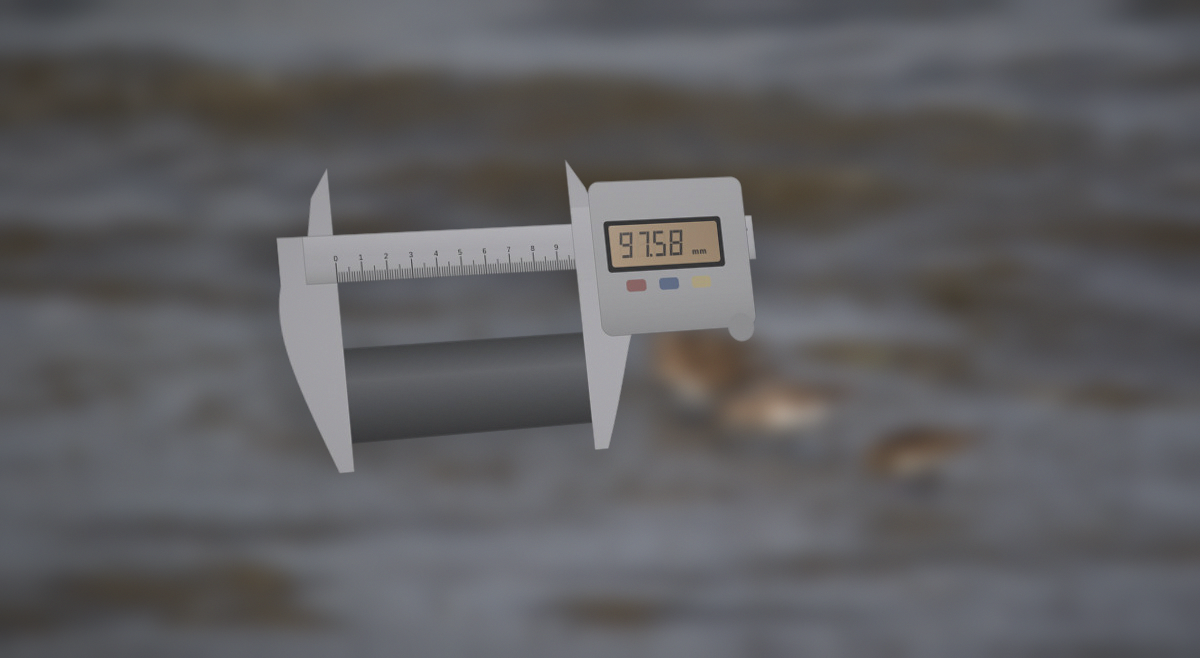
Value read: 97.58,mm
